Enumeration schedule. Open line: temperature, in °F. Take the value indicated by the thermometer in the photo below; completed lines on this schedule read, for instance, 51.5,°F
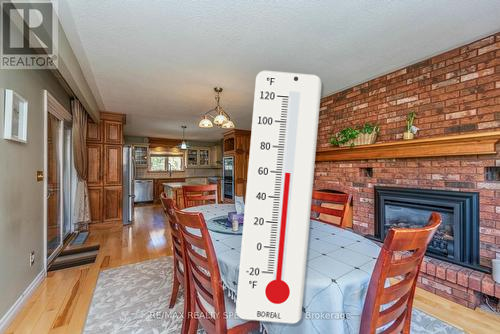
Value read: 60,°F
